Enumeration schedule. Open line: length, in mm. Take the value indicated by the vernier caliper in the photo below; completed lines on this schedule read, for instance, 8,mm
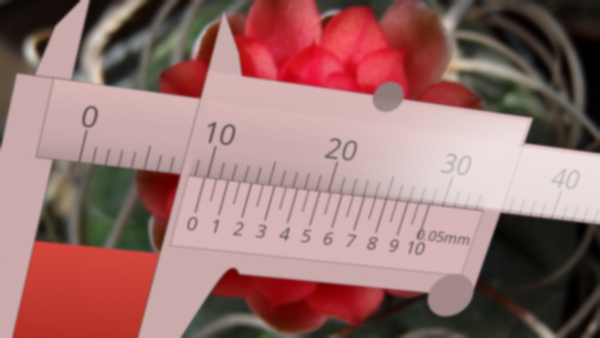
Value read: 9.8,mm
